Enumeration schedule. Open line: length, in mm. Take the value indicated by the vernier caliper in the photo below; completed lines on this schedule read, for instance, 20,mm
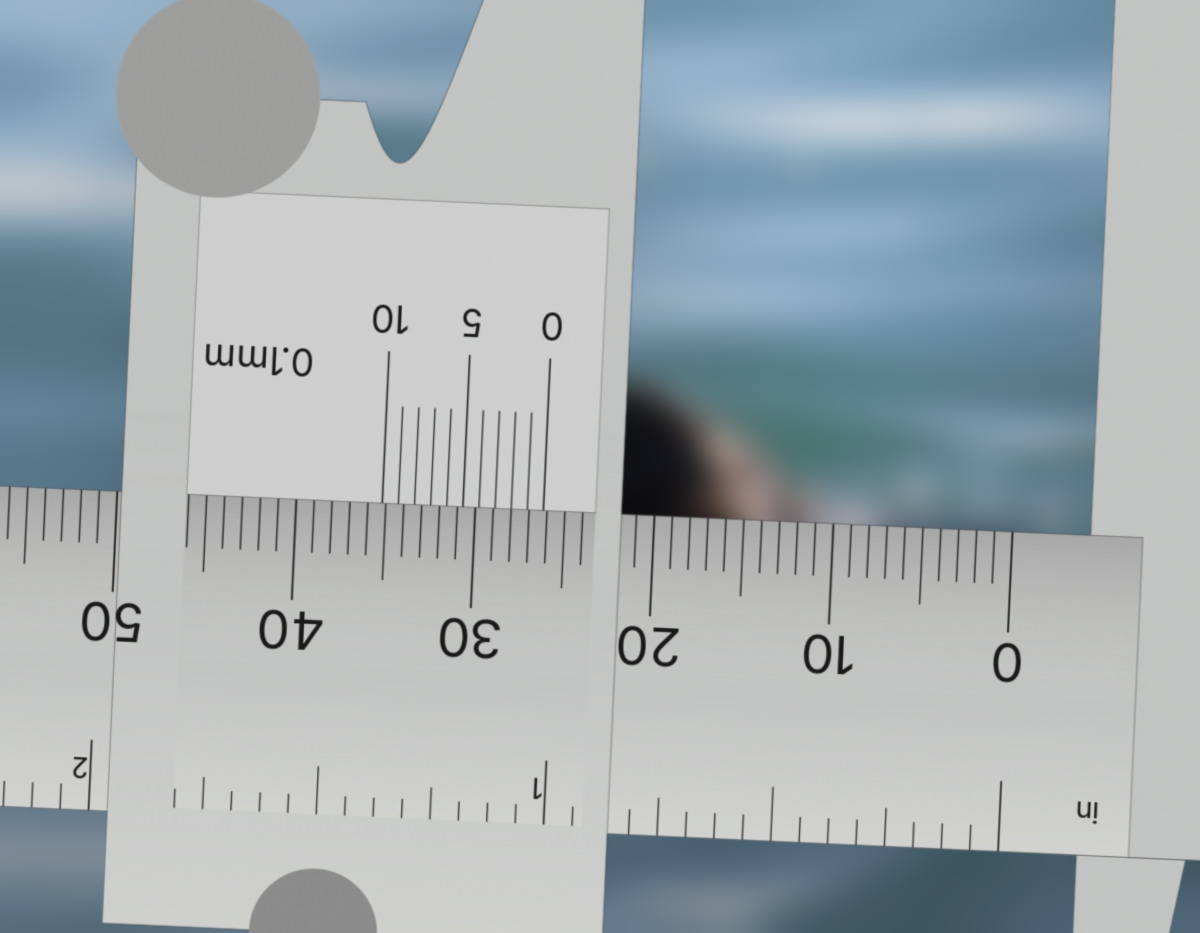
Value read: 26.2,mm
